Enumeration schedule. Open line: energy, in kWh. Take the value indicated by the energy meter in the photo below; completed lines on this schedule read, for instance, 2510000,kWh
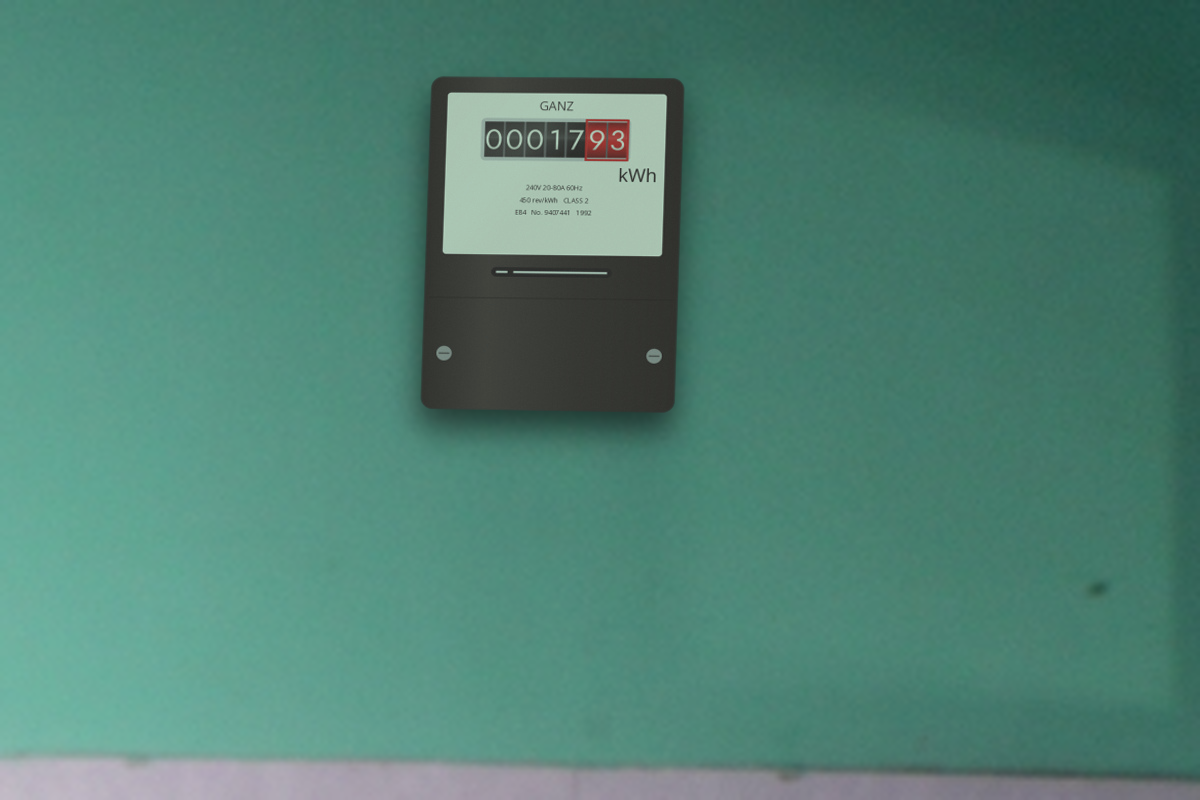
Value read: 17.93,kWh
